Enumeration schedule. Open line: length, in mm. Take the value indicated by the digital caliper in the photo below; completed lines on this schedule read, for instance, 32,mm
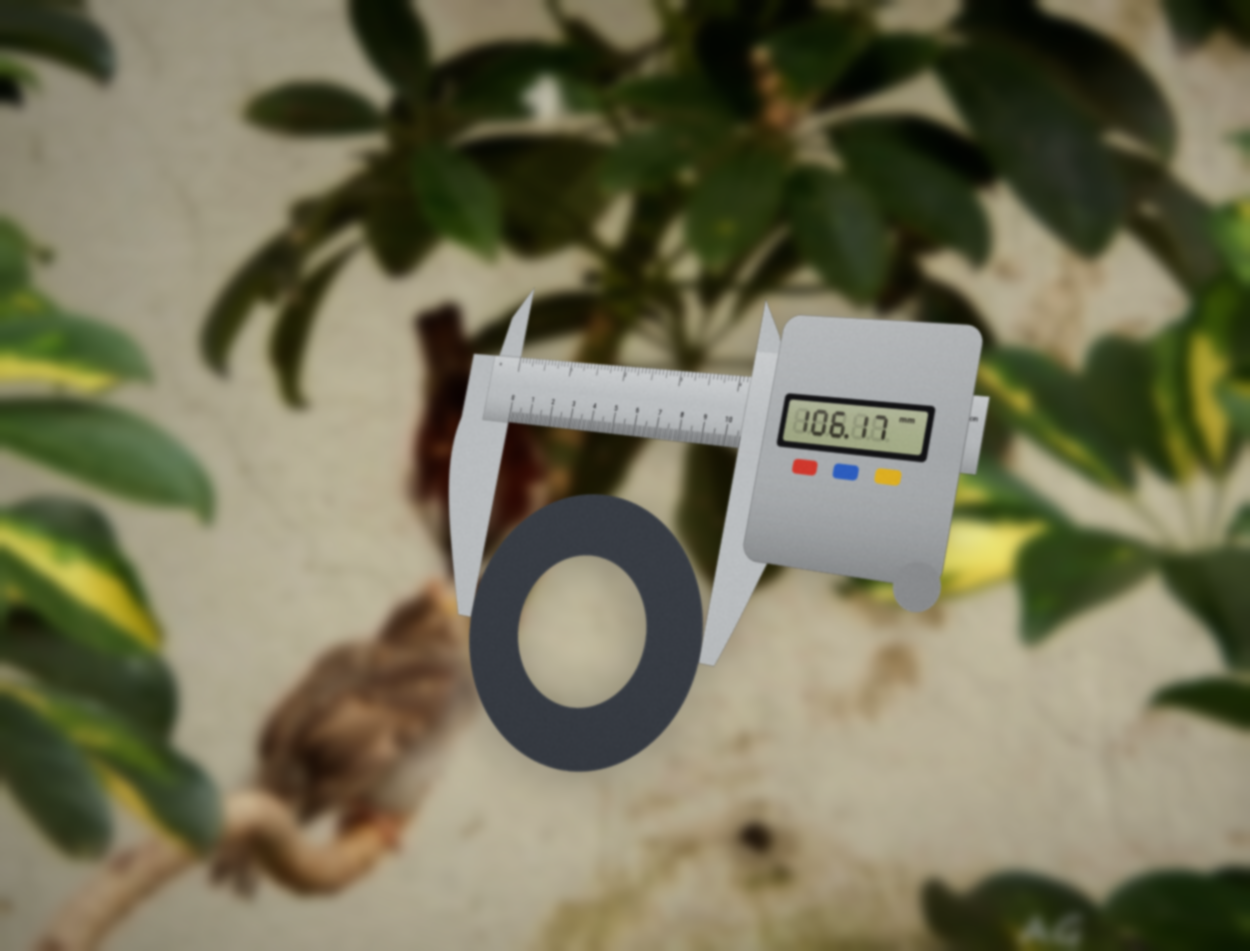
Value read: 106.17,mm
